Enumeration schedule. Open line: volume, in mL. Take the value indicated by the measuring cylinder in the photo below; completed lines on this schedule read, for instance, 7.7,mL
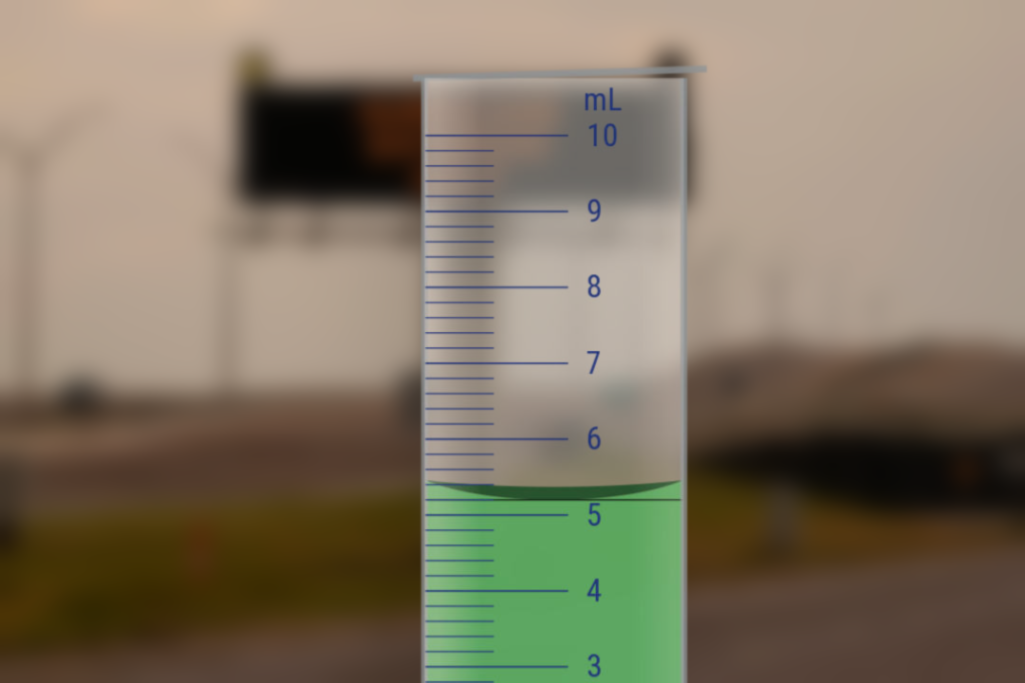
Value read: 5.2,mL
